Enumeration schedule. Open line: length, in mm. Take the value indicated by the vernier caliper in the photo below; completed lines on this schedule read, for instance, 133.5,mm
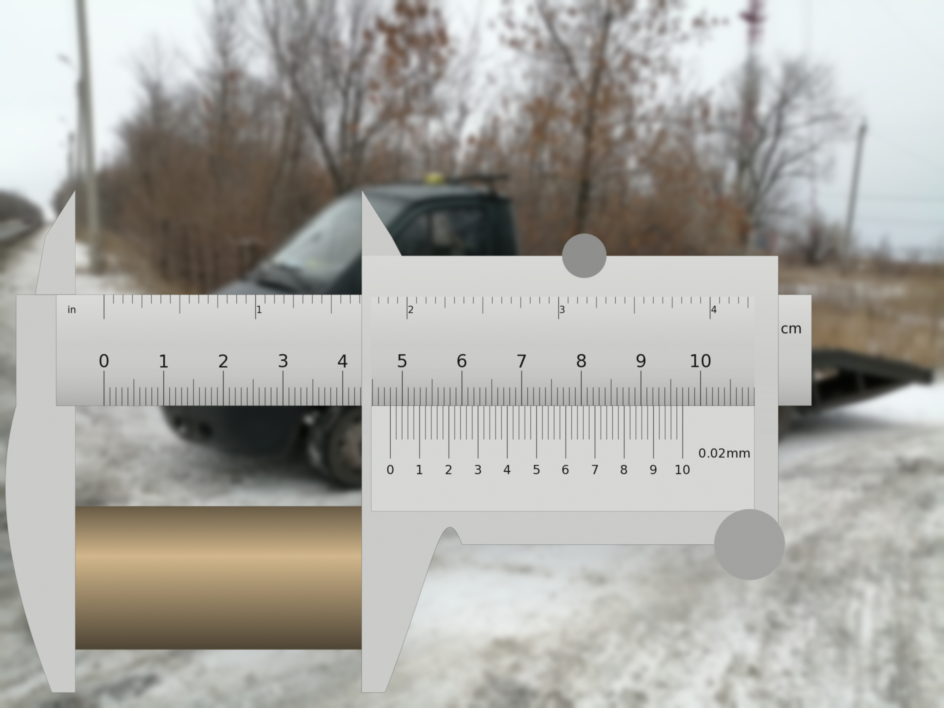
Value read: 48.0,mm
